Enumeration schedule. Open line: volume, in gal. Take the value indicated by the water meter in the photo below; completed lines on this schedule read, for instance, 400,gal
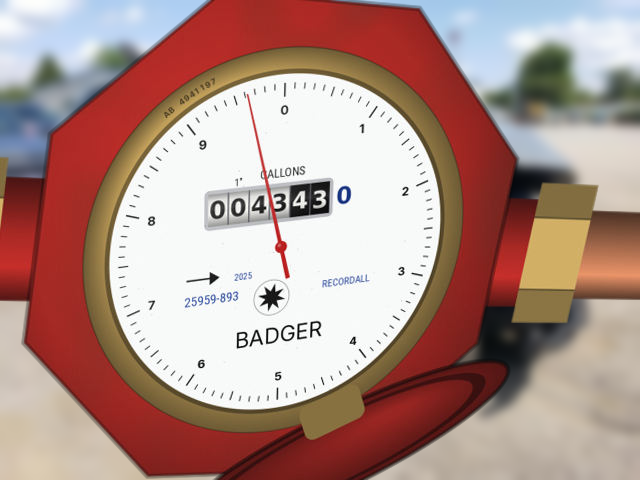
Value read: 43429.6,gal
